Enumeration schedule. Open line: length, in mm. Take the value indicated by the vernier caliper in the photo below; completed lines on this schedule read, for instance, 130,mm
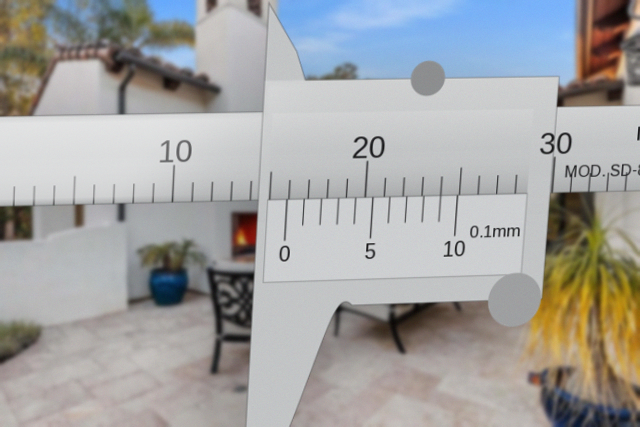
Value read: 15.9,mm
